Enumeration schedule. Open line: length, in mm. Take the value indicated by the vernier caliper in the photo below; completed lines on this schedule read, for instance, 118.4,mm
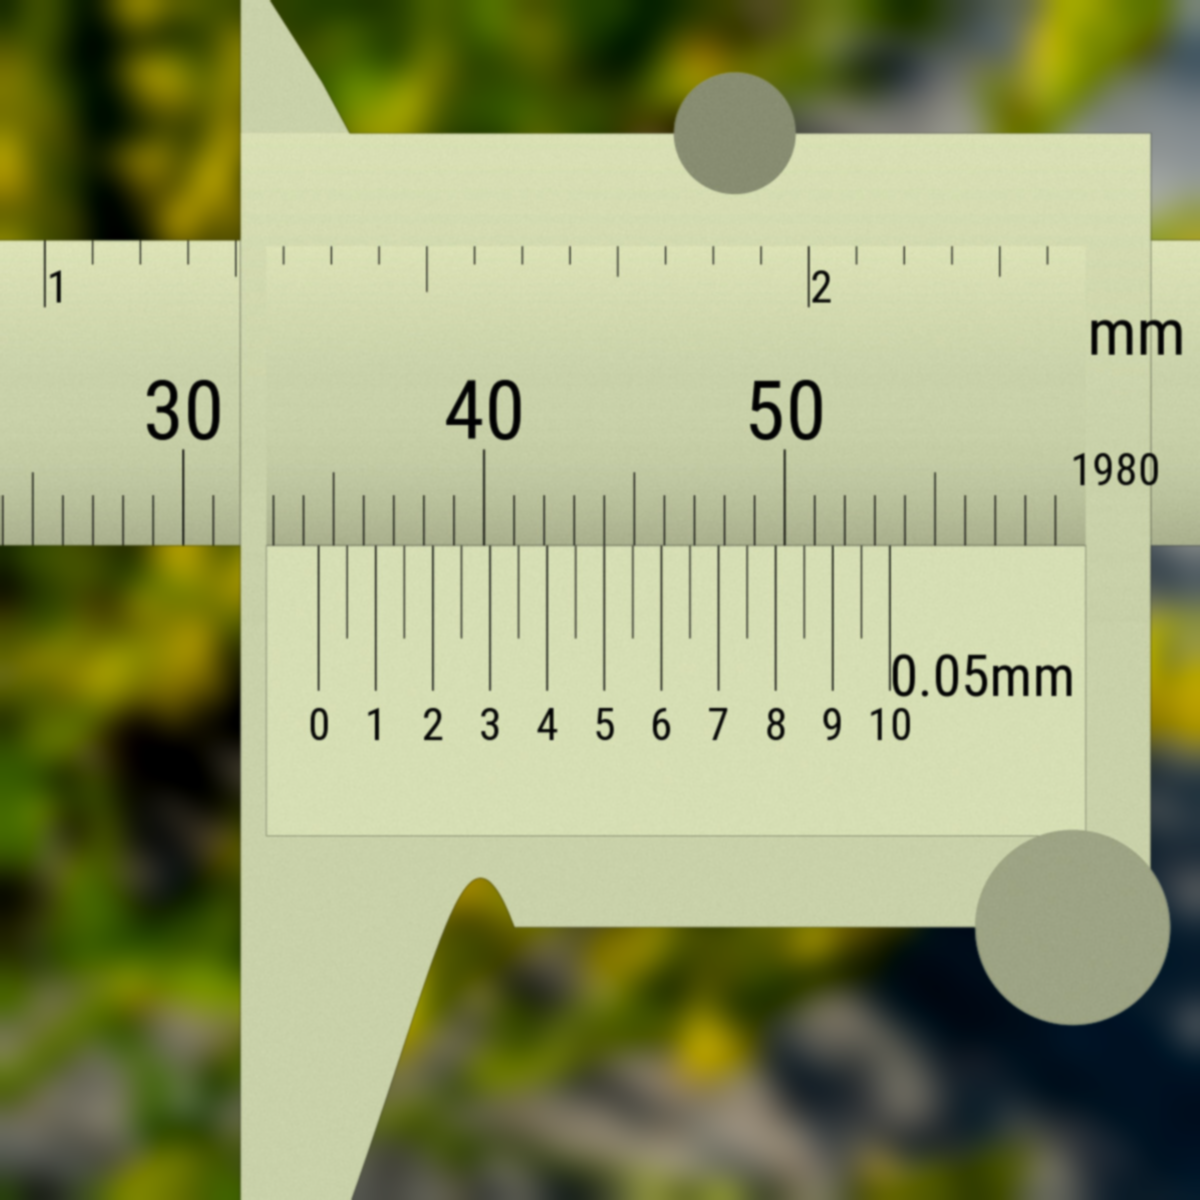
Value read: 34.50,mm
